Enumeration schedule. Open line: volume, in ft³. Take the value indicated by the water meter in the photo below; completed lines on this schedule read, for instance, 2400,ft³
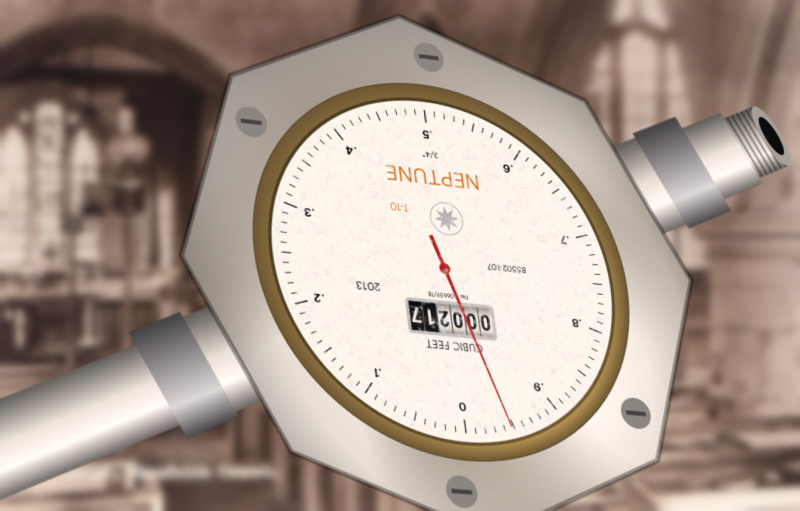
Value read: 216.95,ft³
